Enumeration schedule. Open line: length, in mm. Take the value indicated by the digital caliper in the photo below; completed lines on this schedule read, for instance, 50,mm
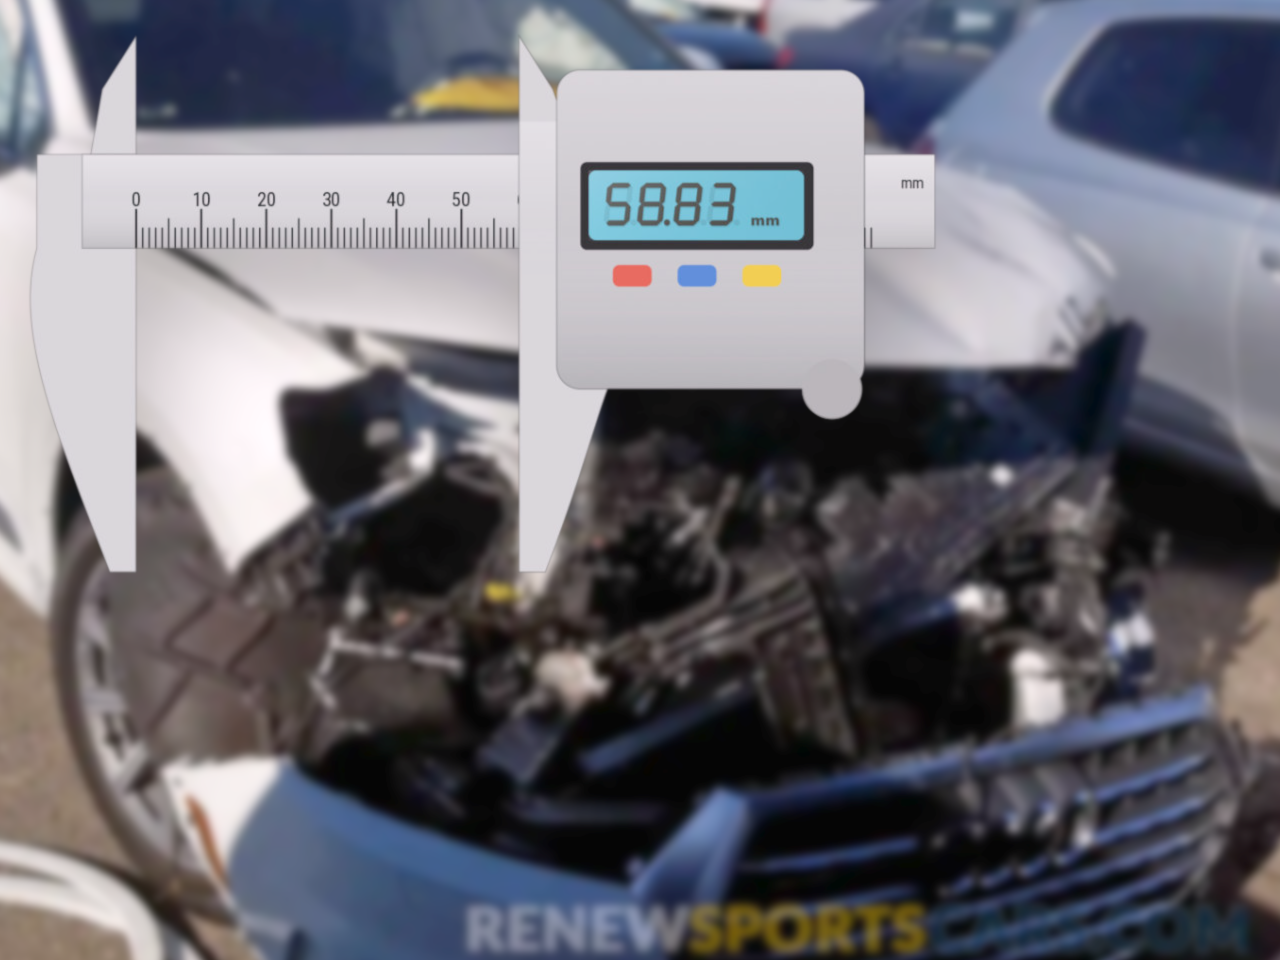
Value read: 58.83,mm
